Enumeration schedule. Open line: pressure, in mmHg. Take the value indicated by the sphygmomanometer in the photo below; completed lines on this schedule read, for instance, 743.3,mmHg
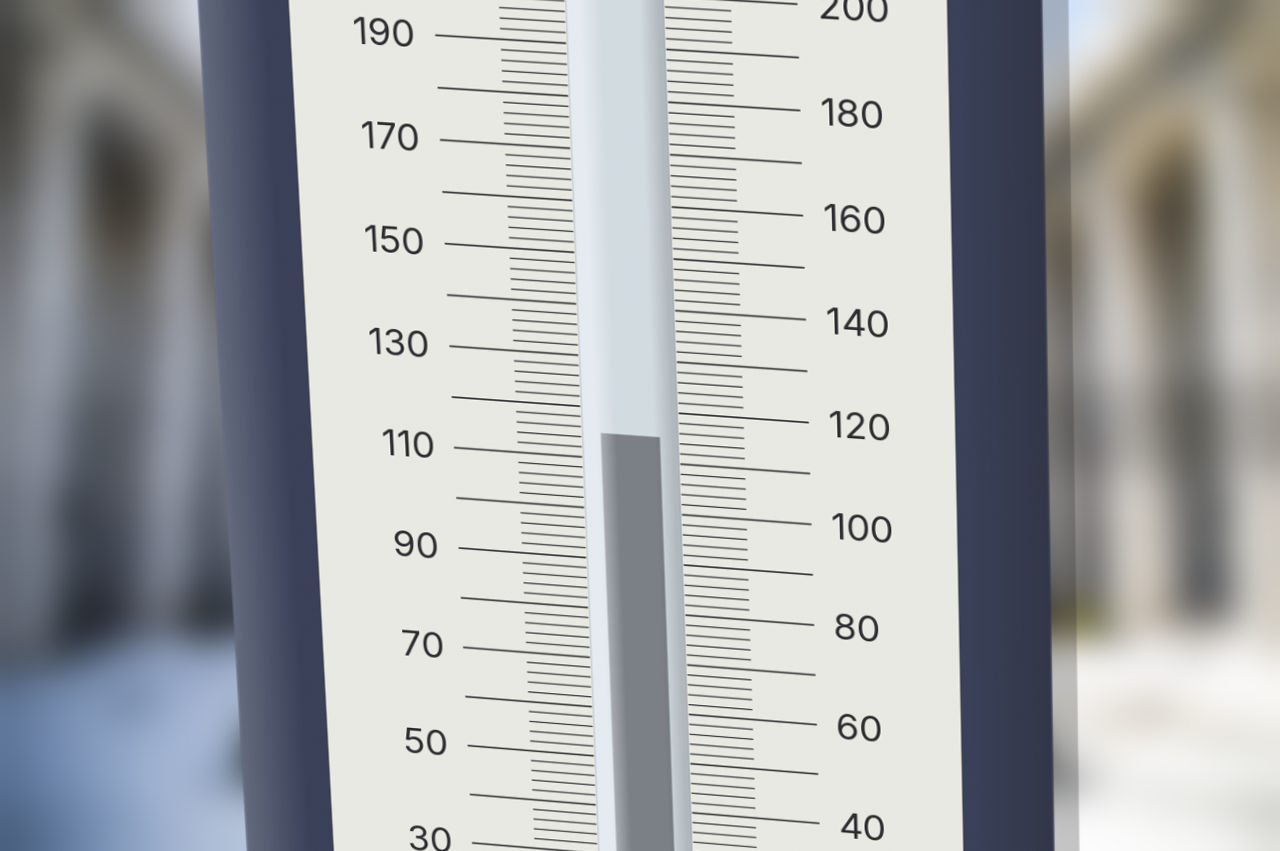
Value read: 115,mmHg
